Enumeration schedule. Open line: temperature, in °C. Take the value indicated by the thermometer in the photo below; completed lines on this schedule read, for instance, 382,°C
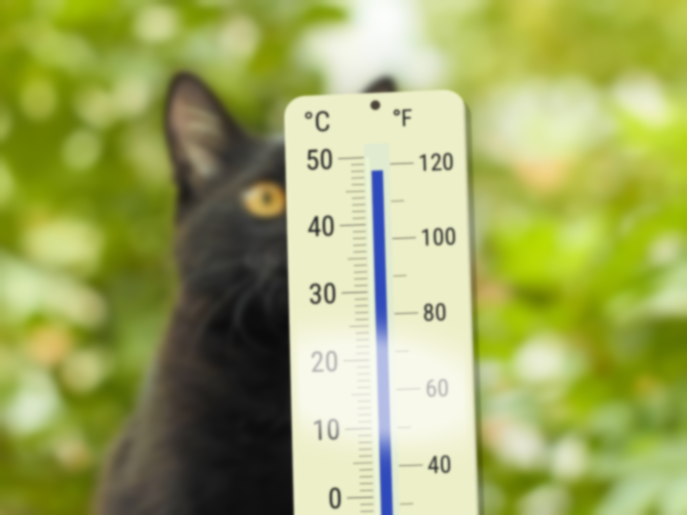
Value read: 48,°C
